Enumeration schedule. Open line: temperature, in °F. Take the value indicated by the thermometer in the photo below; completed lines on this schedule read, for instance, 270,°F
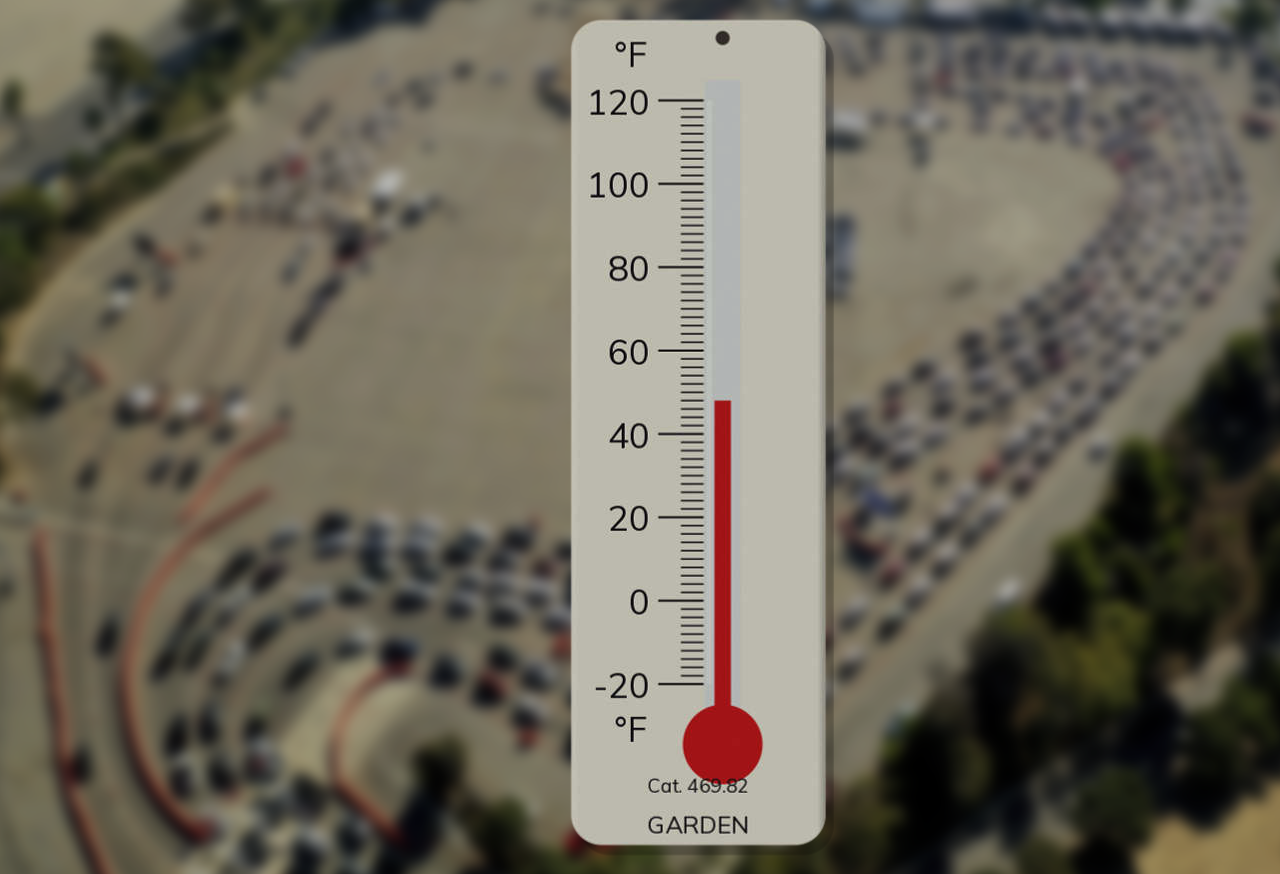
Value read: 48,°F
